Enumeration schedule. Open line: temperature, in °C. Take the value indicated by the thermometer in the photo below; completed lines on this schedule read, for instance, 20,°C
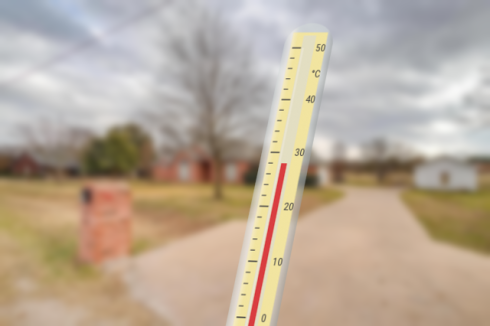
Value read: 28,°C
